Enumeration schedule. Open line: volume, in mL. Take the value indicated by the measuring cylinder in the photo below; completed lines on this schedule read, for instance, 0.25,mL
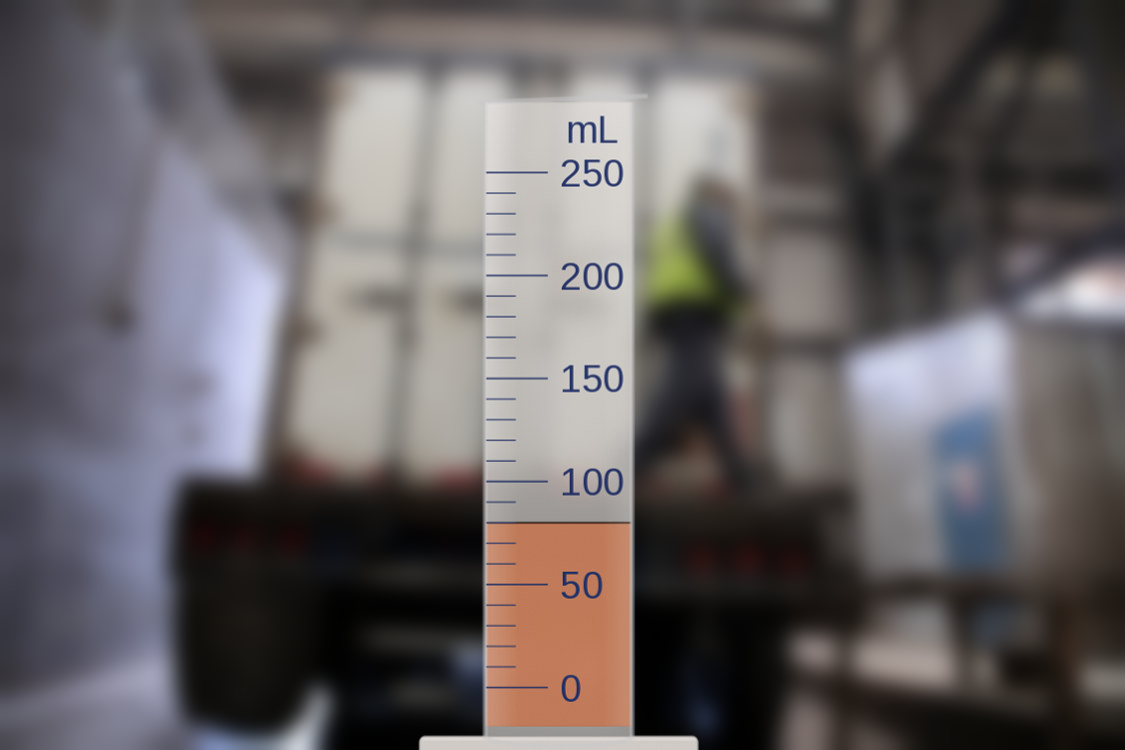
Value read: 80,mL
